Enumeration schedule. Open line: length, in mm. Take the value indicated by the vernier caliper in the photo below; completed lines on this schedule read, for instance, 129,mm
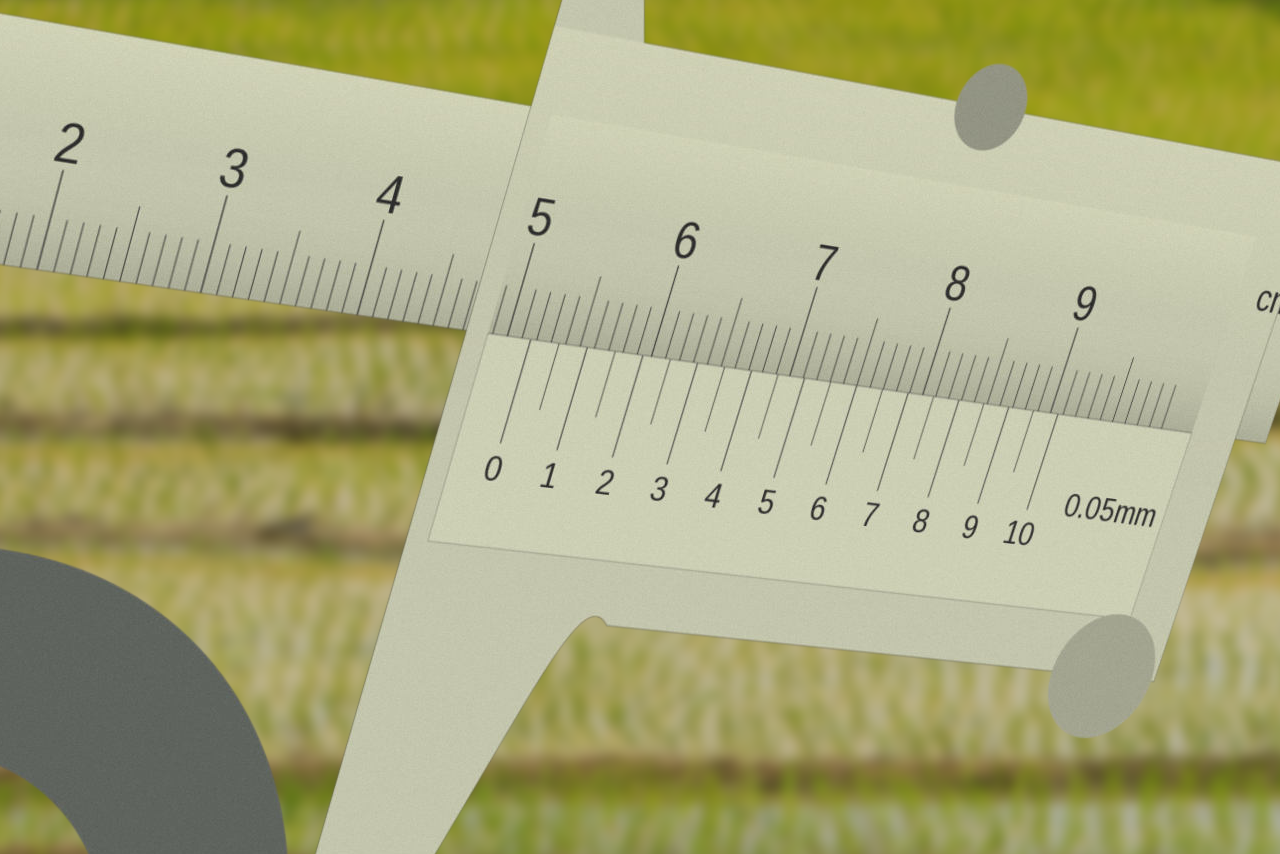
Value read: 51.6,mm
